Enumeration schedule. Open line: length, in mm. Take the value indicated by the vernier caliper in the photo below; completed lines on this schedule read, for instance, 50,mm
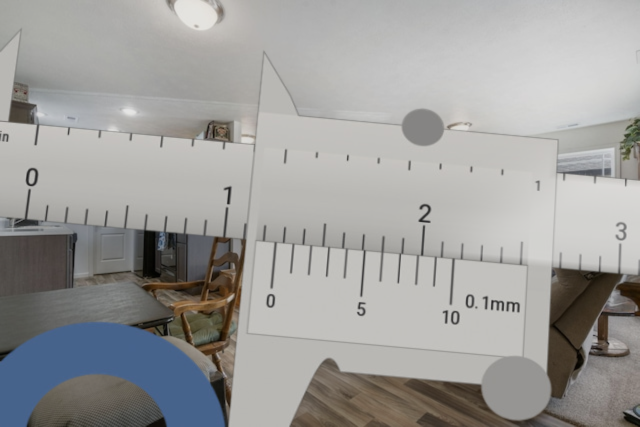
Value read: 12.6,mm
